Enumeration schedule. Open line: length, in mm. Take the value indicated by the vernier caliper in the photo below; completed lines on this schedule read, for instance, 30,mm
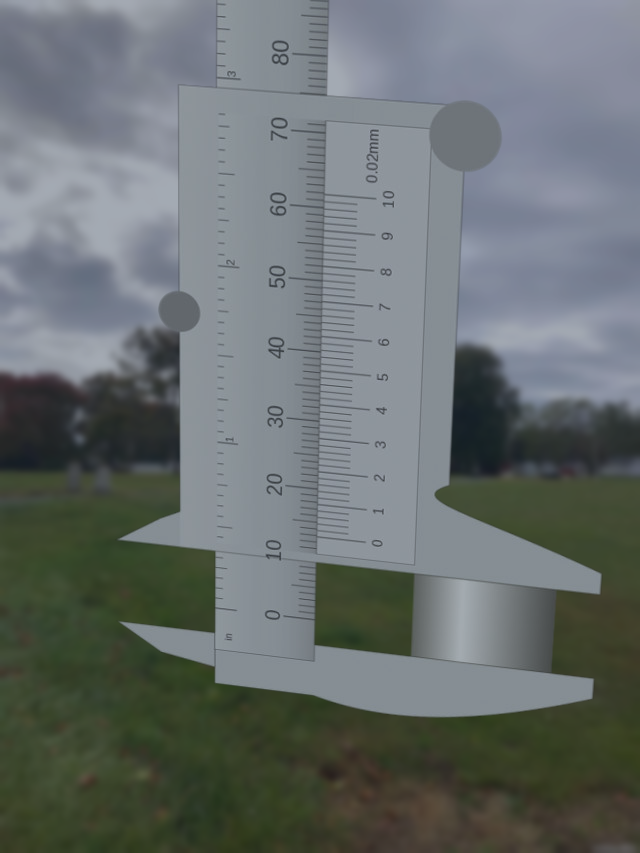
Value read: 12.8,mm
